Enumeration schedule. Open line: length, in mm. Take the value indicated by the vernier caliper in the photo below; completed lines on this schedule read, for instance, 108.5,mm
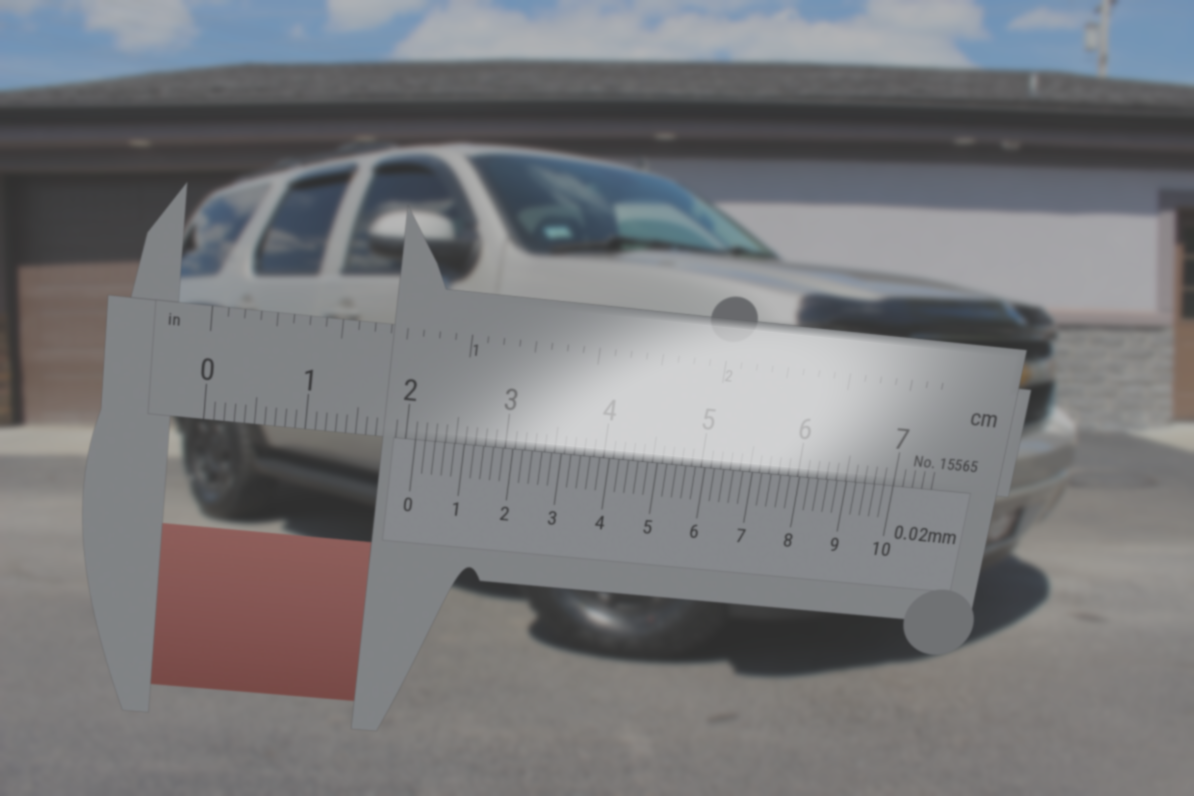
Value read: 21.0,mm
